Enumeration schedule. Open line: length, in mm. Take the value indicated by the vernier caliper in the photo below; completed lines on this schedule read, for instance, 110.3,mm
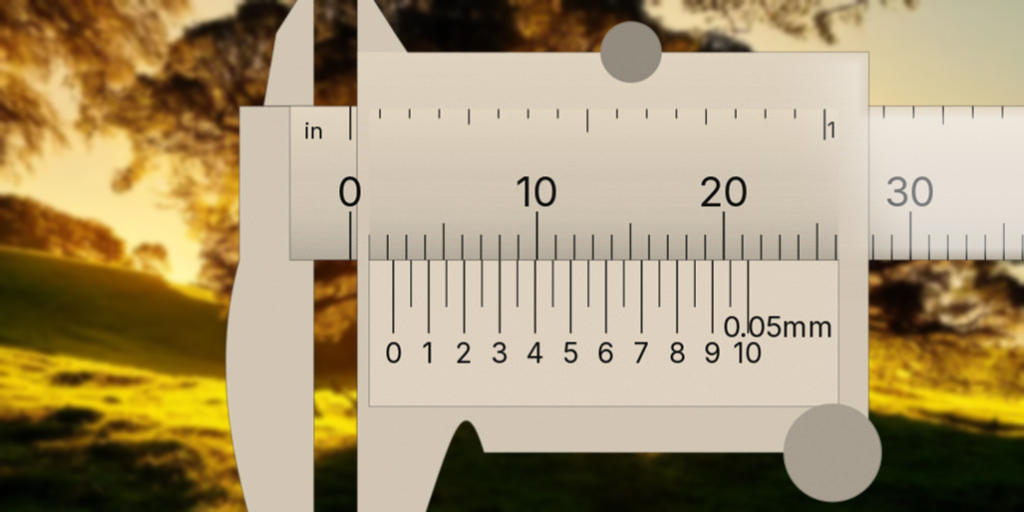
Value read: 2.3,mm
